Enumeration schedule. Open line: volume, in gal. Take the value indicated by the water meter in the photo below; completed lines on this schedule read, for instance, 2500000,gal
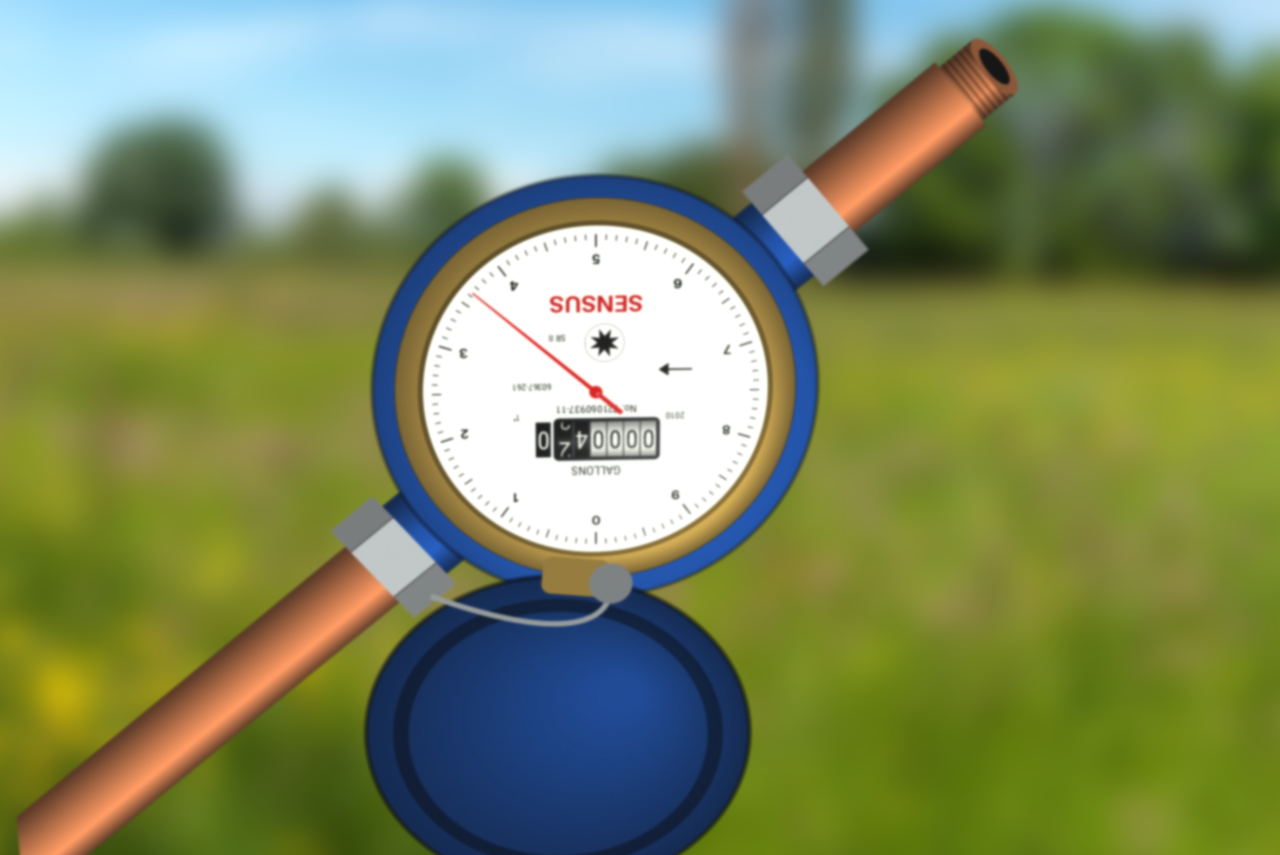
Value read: 423.6,gal
